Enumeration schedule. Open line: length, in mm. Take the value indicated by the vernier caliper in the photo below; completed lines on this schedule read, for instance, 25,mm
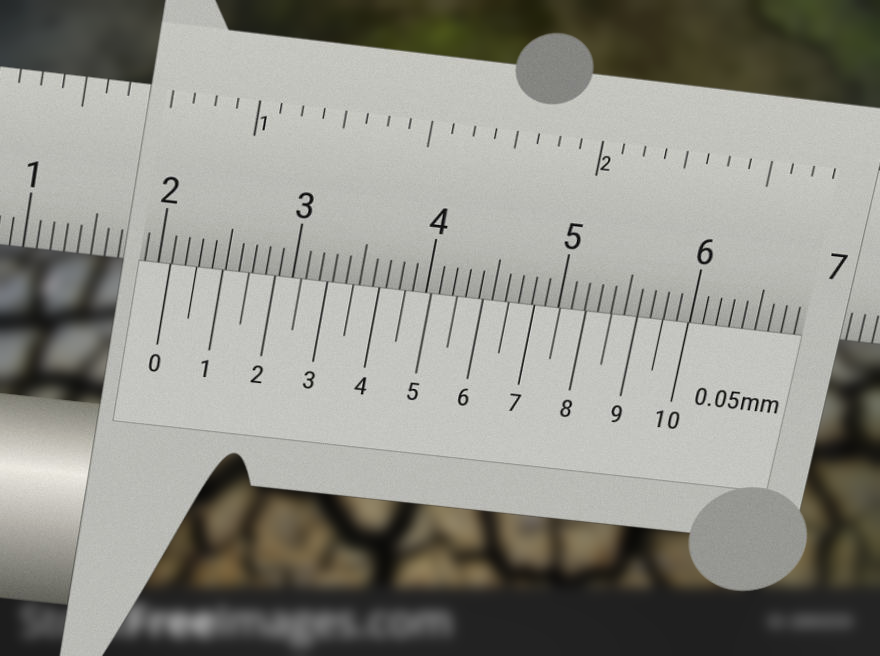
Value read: 20.9,mm
